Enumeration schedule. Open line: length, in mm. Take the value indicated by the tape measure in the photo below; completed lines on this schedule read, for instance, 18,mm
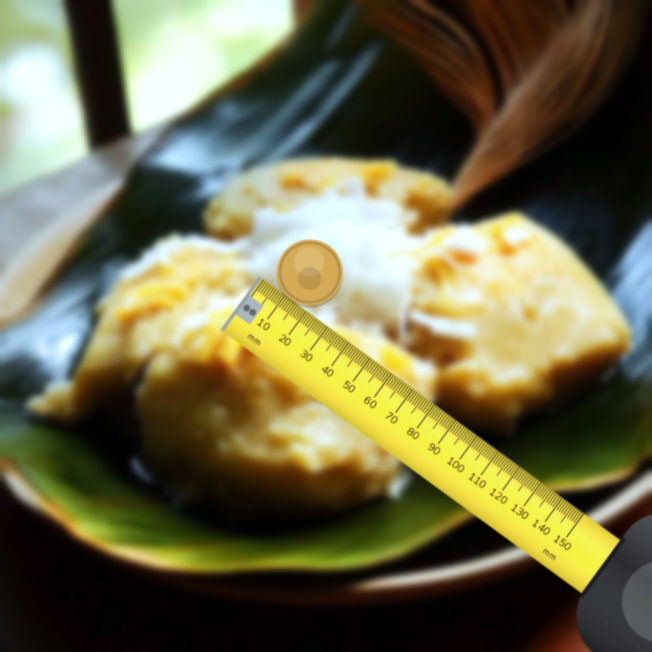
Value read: 25,mm
